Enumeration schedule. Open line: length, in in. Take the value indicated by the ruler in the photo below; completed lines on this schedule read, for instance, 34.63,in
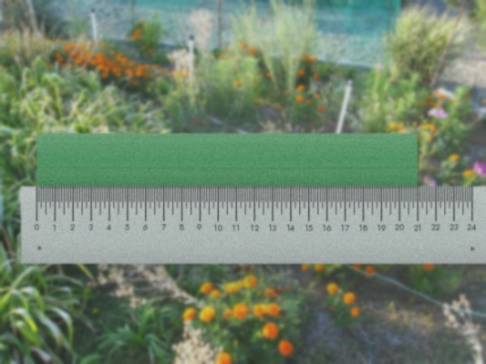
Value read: 21,in
